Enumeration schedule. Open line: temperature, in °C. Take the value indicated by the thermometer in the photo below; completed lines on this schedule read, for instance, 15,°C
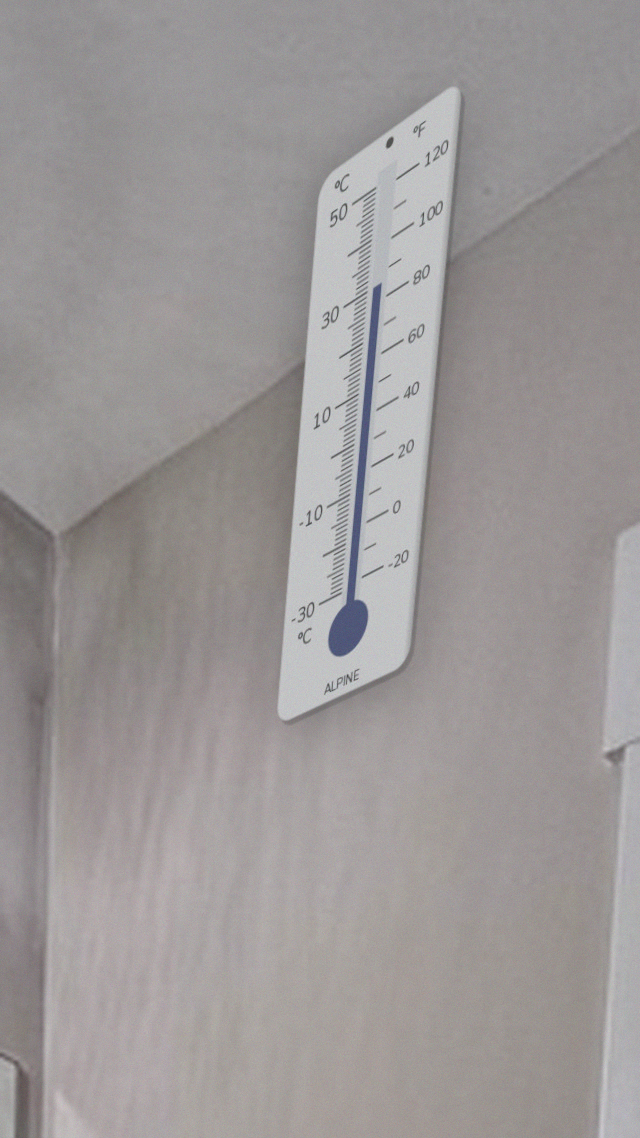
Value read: 30,°C
